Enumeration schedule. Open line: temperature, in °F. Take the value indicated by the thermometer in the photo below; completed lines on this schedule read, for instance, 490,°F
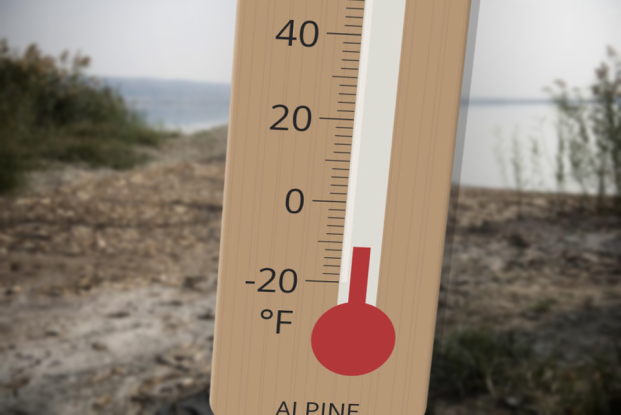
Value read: -11,°F
